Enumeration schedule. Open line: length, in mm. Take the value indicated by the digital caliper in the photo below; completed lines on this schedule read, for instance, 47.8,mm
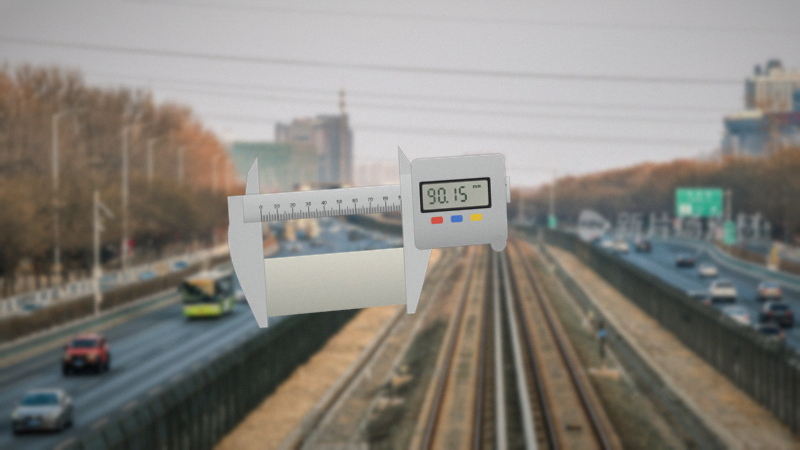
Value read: 90.15,mm
